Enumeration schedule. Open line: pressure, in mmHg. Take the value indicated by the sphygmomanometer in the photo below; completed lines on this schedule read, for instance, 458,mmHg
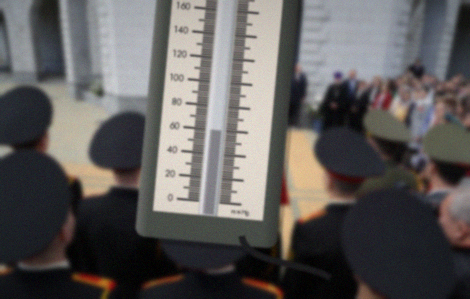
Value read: 60,mmHg
